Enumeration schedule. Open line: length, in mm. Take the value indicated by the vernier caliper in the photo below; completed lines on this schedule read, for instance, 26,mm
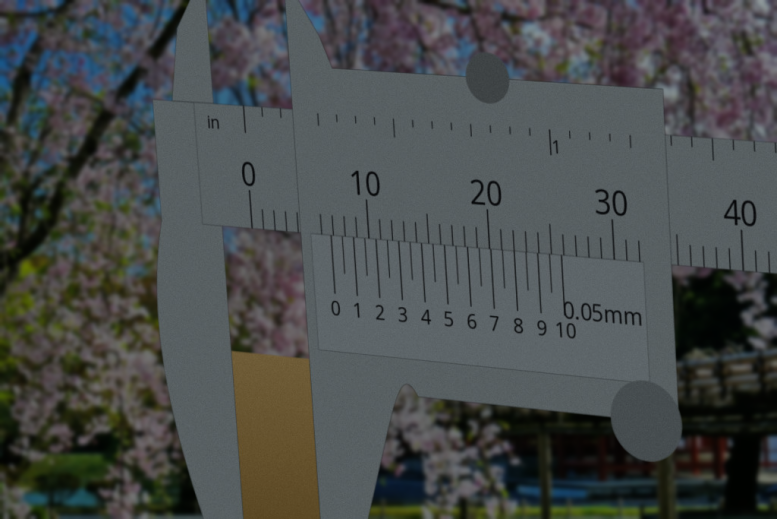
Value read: 6.8,mm
